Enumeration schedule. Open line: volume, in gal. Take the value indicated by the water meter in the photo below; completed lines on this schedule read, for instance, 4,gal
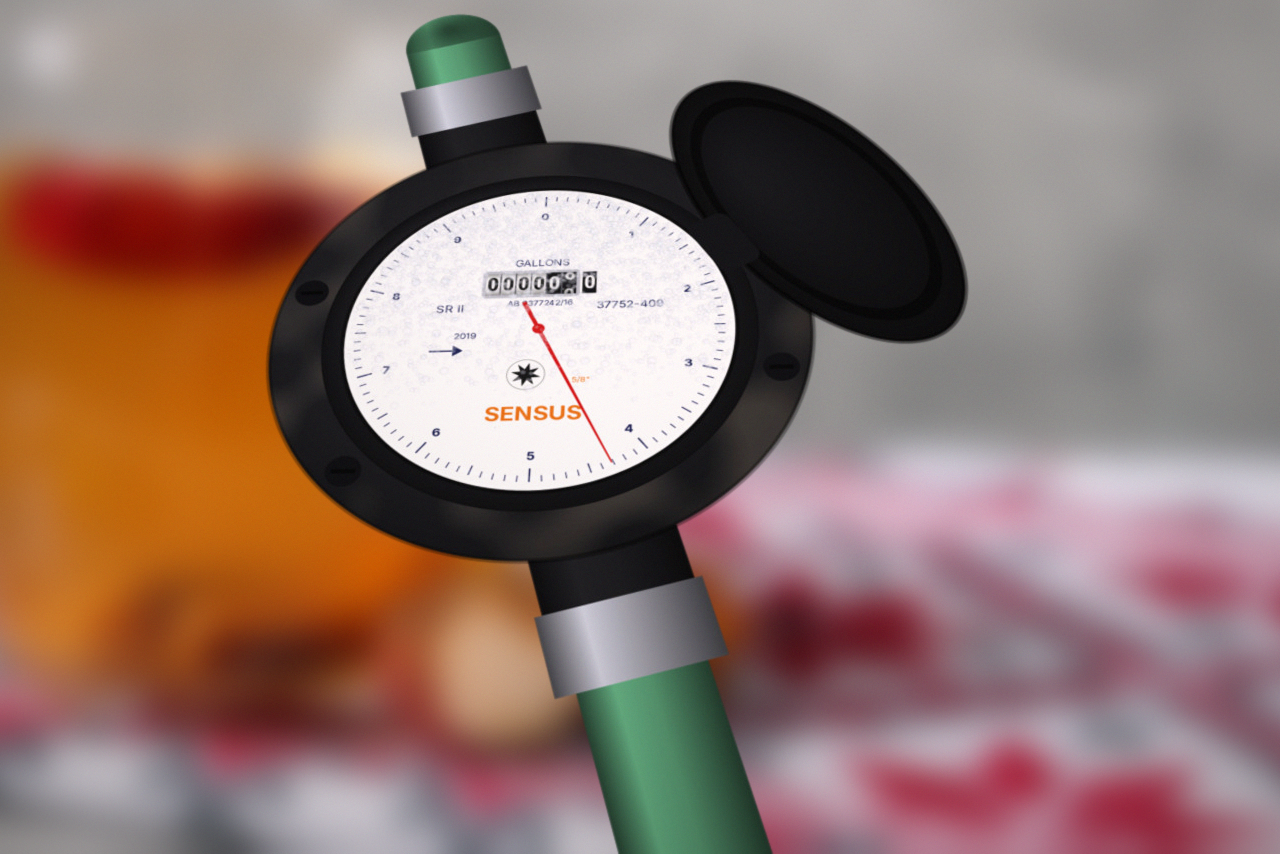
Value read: 84.3,gal
